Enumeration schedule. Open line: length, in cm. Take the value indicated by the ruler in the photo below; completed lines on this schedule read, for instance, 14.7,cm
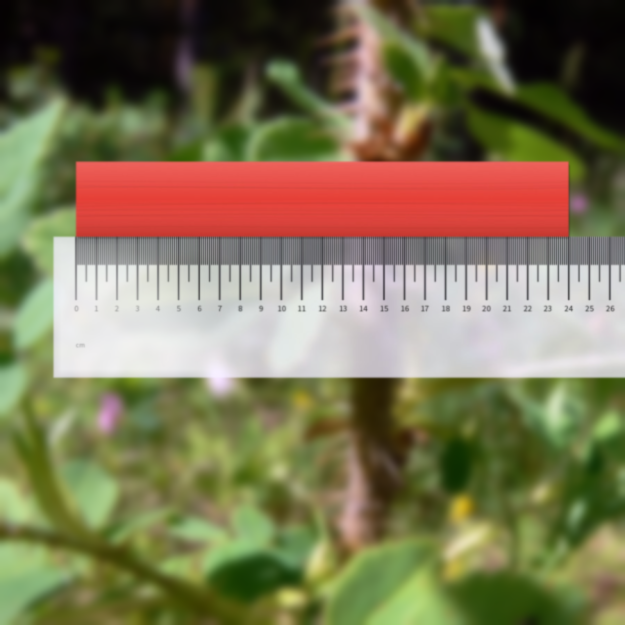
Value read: 24,cm
